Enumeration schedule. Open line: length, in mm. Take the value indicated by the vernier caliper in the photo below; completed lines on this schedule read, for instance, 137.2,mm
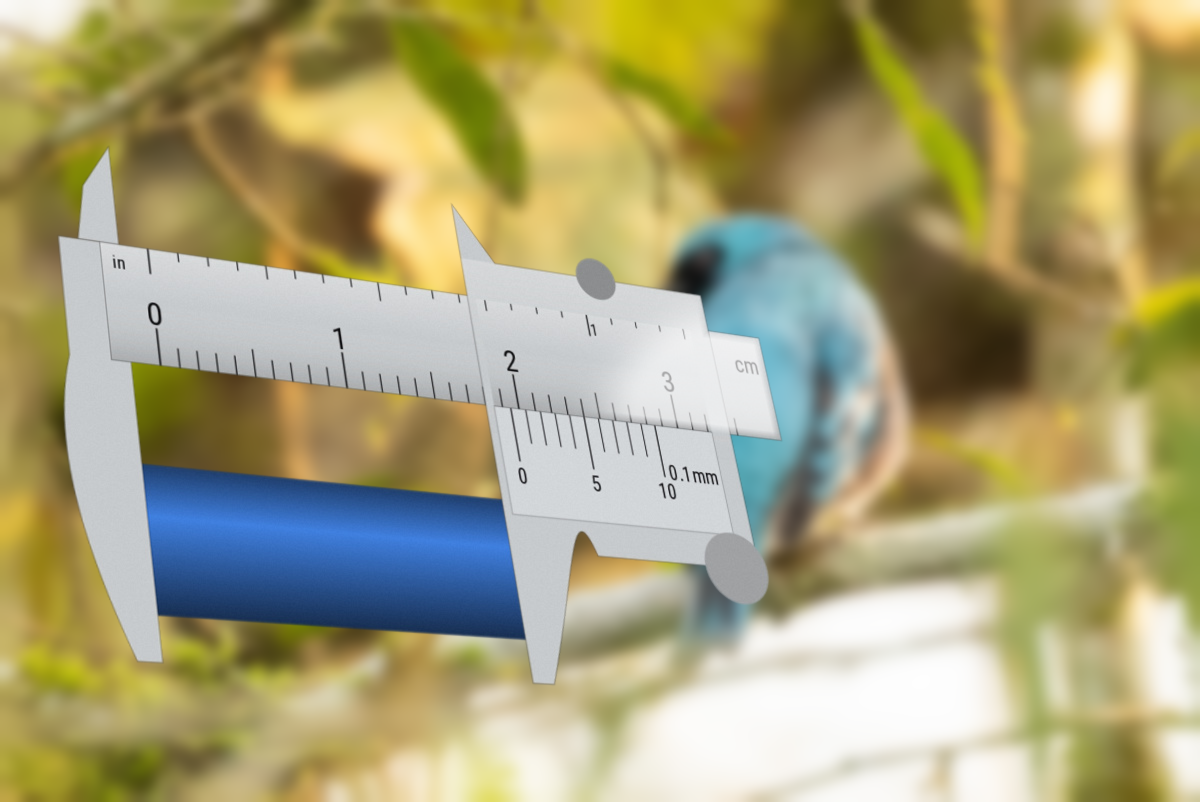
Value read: 19.5,mm
